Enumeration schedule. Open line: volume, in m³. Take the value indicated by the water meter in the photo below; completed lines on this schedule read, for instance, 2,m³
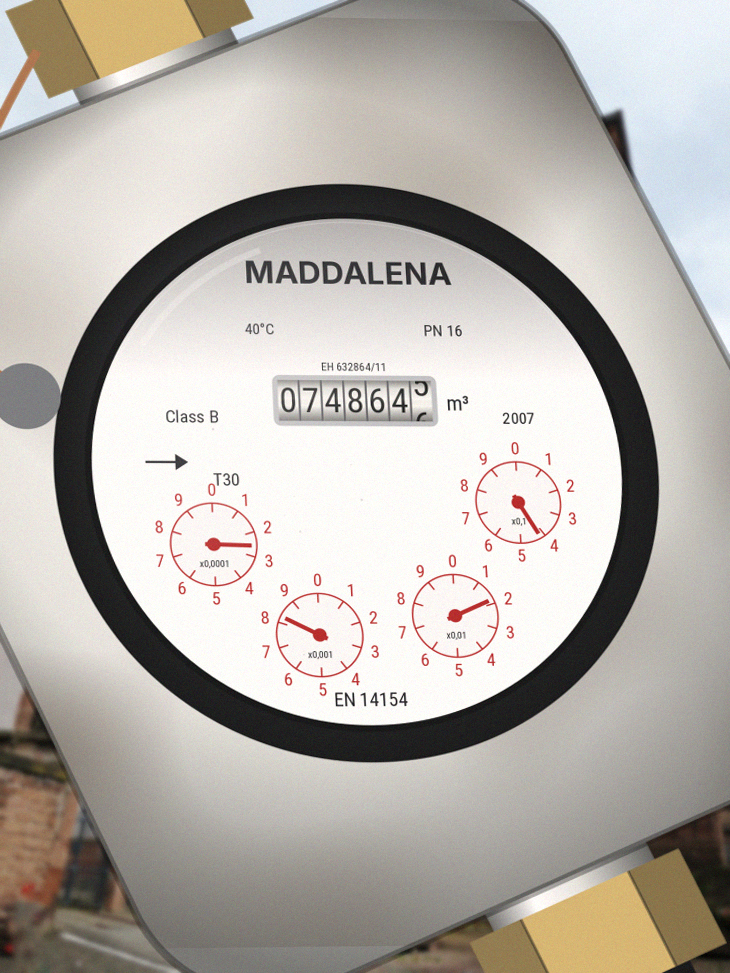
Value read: 748645.4182,m³
